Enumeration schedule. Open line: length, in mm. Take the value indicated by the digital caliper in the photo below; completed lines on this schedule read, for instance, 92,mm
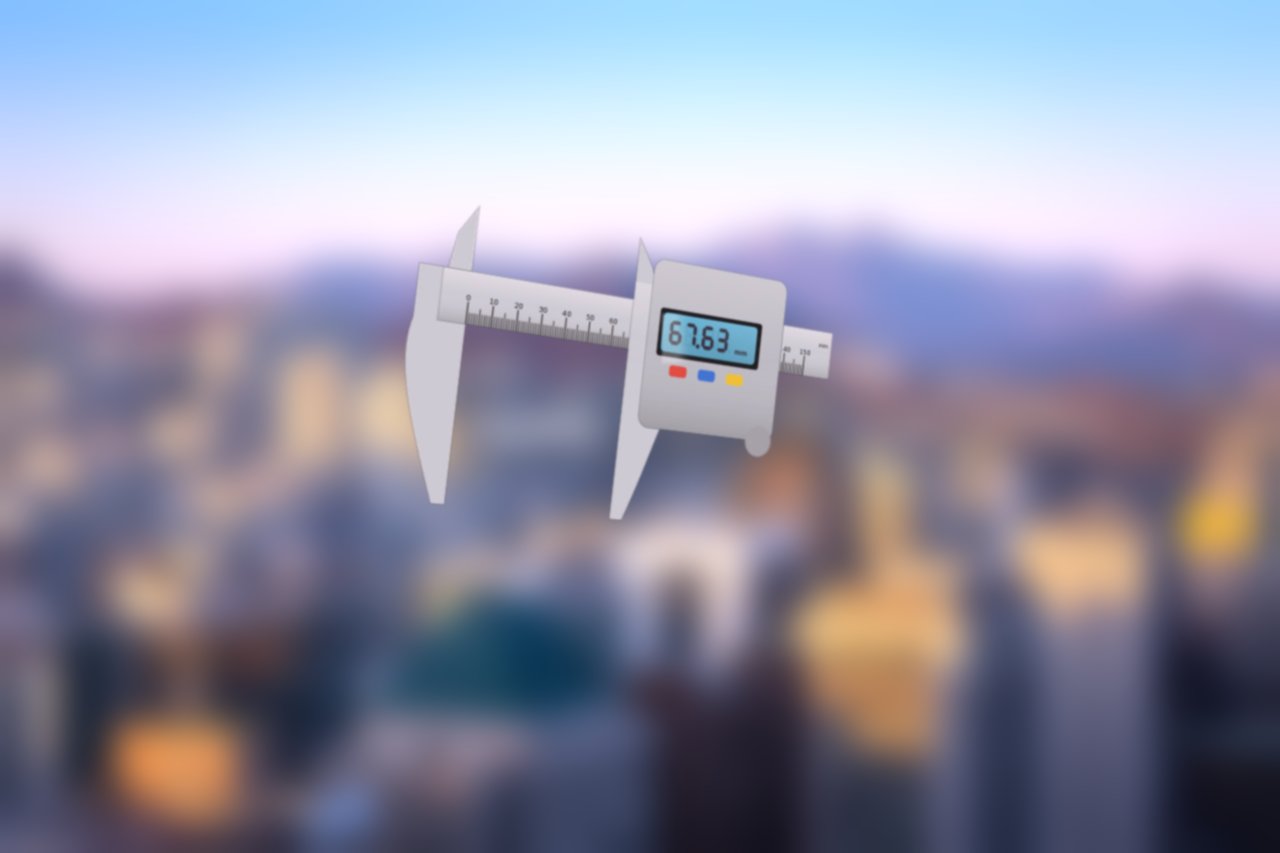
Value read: 67.63,mm
